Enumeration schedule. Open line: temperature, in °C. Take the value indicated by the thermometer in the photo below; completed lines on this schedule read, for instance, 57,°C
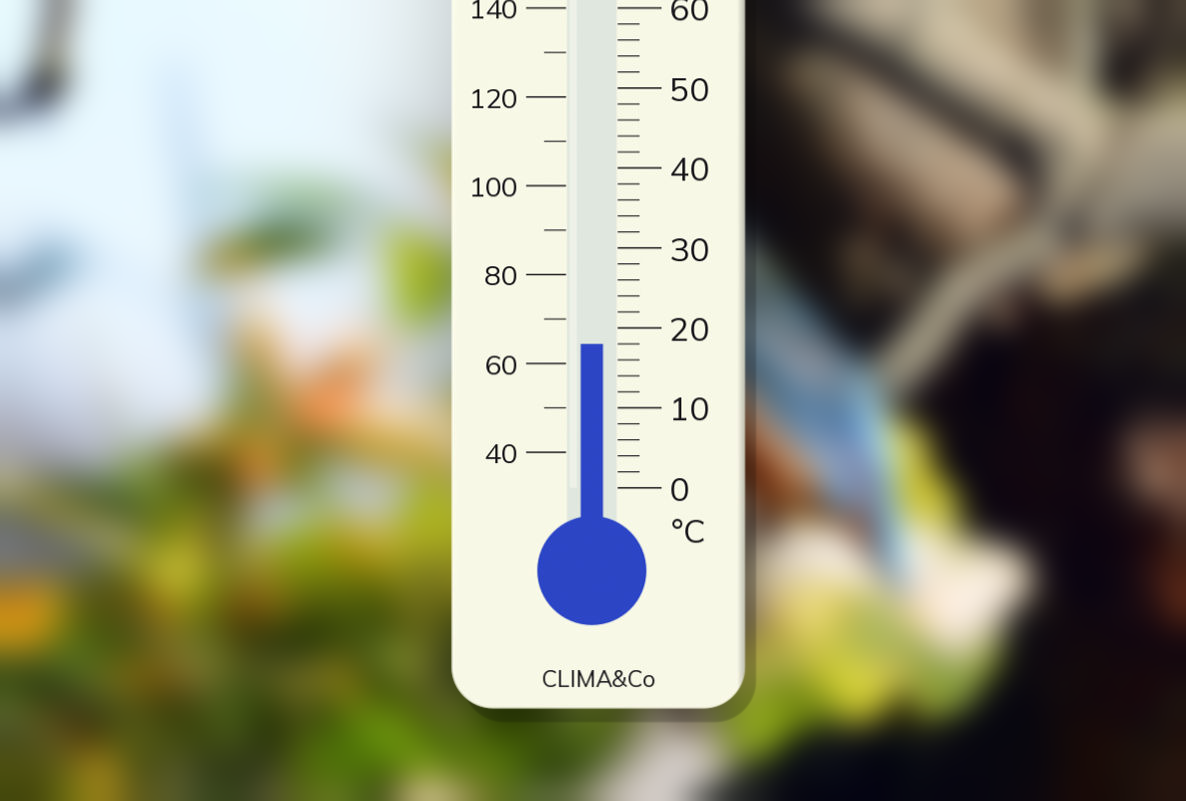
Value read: 18,°C
